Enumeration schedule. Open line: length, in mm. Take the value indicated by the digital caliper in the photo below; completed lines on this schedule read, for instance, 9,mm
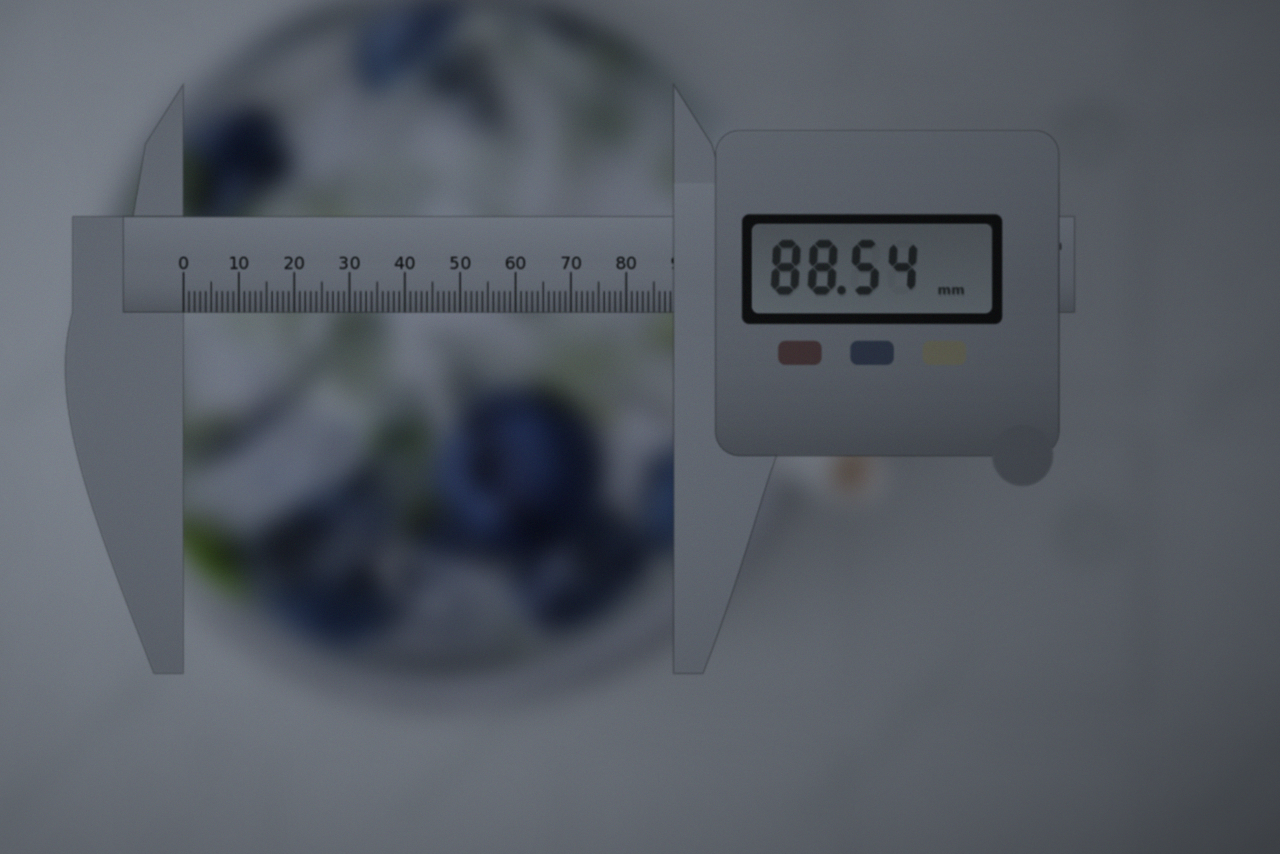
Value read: 88.54,mm
